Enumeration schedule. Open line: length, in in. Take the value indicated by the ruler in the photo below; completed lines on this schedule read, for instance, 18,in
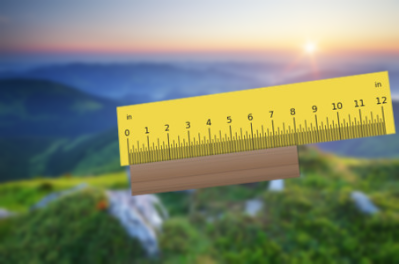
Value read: 8,in
